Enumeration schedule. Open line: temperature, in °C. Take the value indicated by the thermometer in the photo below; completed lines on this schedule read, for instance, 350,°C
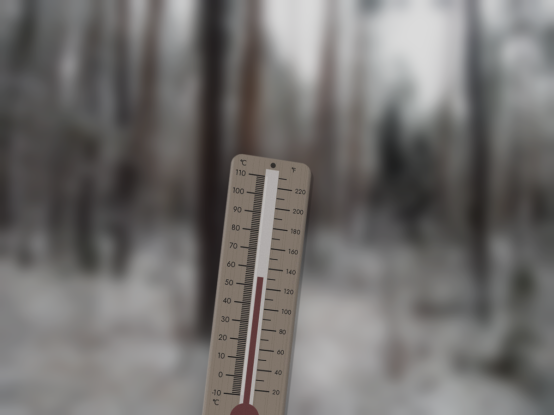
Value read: 55,°C
